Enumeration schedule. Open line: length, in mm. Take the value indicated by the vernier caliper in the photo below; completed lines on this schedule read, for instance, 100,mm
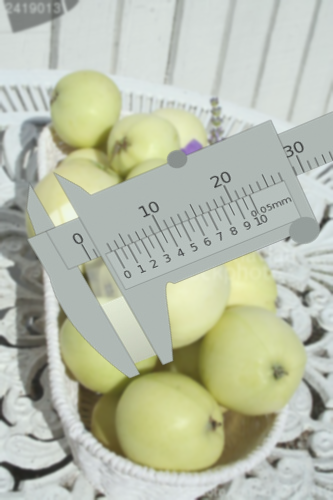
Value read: 3.4,mm
